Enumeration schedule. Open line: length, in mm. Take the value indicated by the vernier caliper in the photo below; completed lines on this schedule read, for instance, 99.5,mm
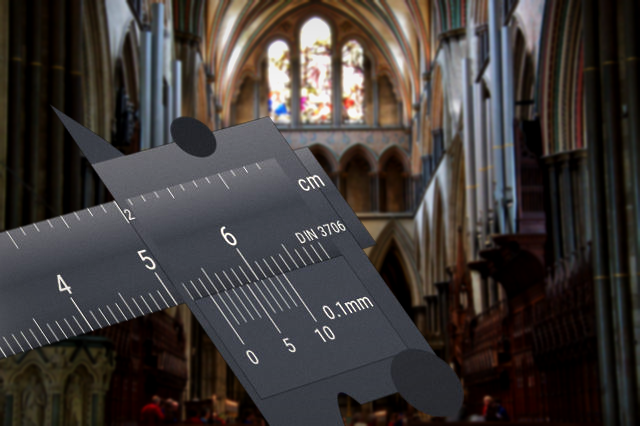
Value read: 54.0,mm
